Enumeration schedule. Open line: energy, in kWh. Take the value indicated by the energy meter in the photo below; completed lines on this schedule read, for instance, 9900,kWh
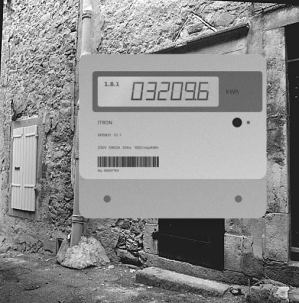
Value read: 3209.6,kWh
